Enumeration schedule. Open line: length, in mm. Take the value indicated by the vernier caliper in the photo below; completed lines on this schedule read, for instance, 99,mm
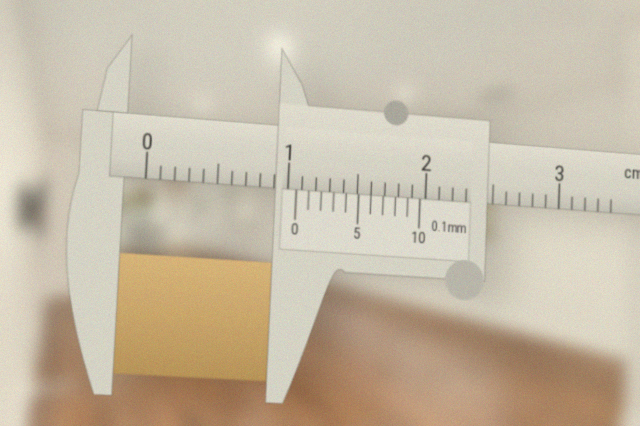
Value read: 10.6,mm
